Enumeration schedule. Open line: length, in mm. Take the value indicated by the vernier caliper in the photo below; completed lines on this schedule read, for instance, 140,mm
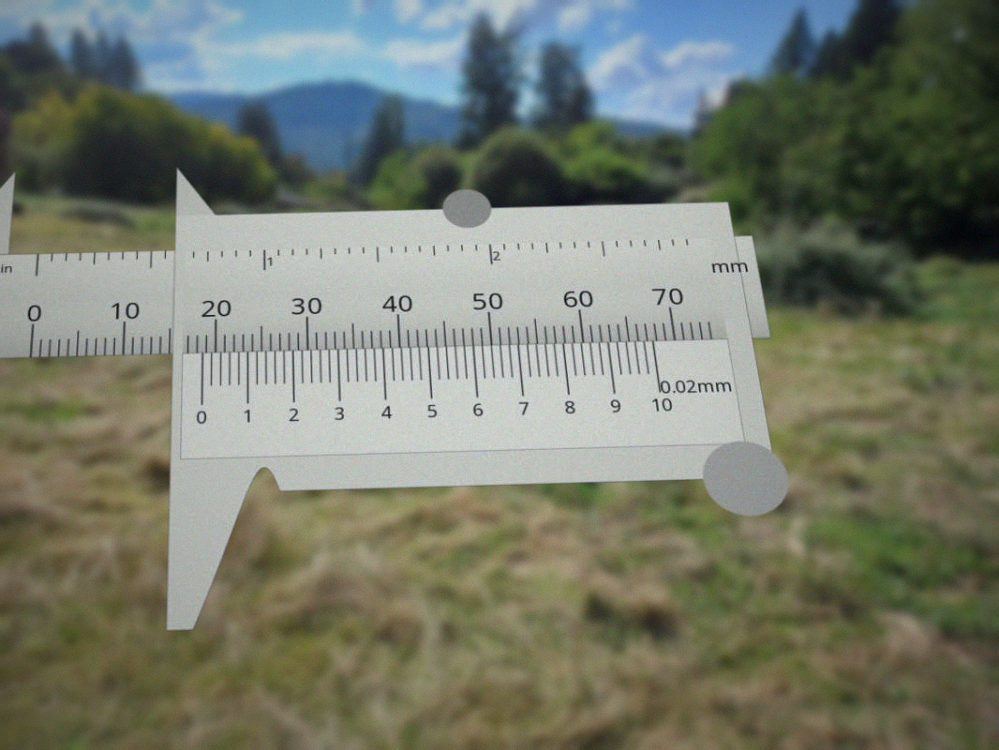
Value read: 18.6,mm
